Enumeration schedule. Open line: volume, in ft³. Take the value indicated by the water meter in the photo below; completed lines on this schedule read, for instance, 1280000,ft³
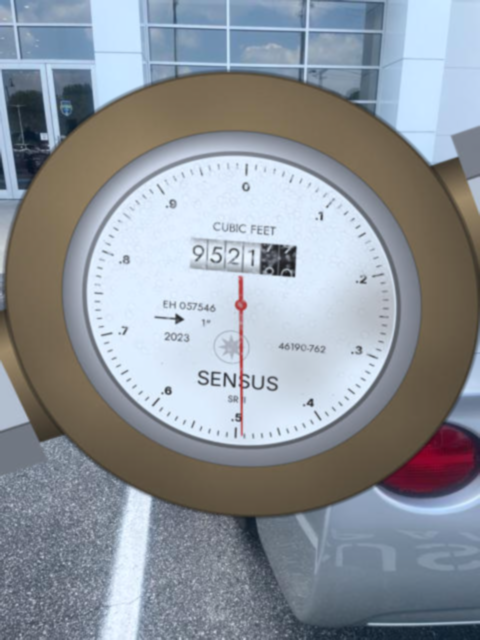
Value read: 952179.49,ft³
